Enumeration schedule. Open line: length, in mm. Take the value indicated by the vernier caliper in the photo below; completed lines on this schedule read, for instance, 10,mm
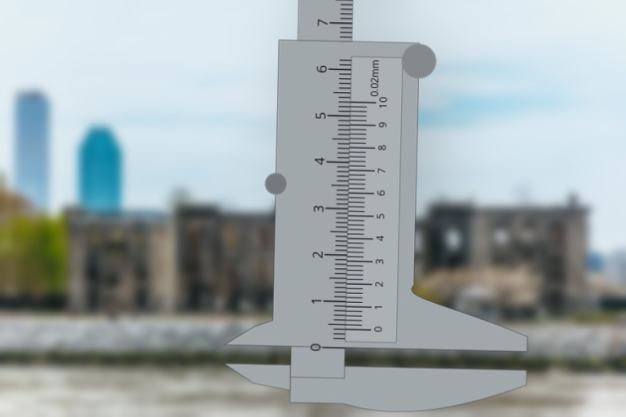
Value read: 4.0,mm
